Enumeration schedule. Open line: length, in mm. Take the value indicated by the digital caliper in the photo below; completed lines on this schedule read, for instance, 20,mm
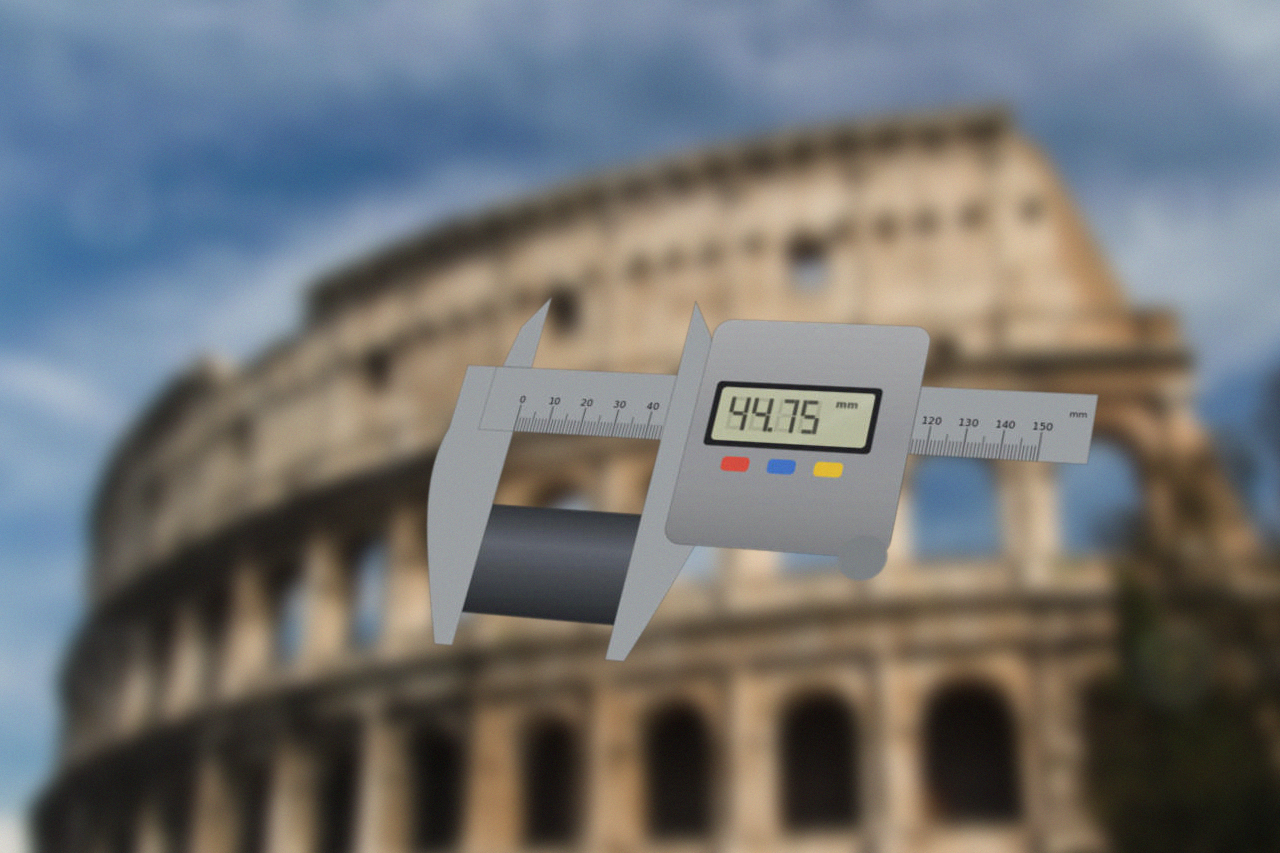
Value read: 44.75,mm
